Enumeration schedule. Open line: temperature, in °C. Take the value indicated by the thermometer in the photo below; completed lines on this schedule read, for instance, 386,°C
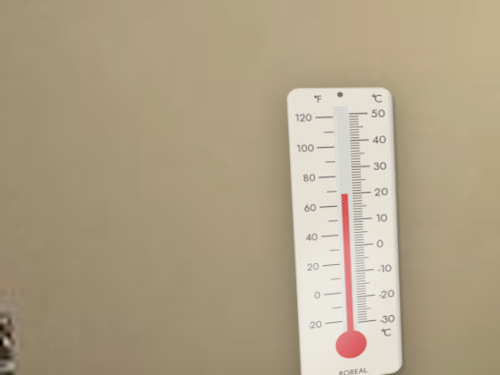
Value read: 20,°C
